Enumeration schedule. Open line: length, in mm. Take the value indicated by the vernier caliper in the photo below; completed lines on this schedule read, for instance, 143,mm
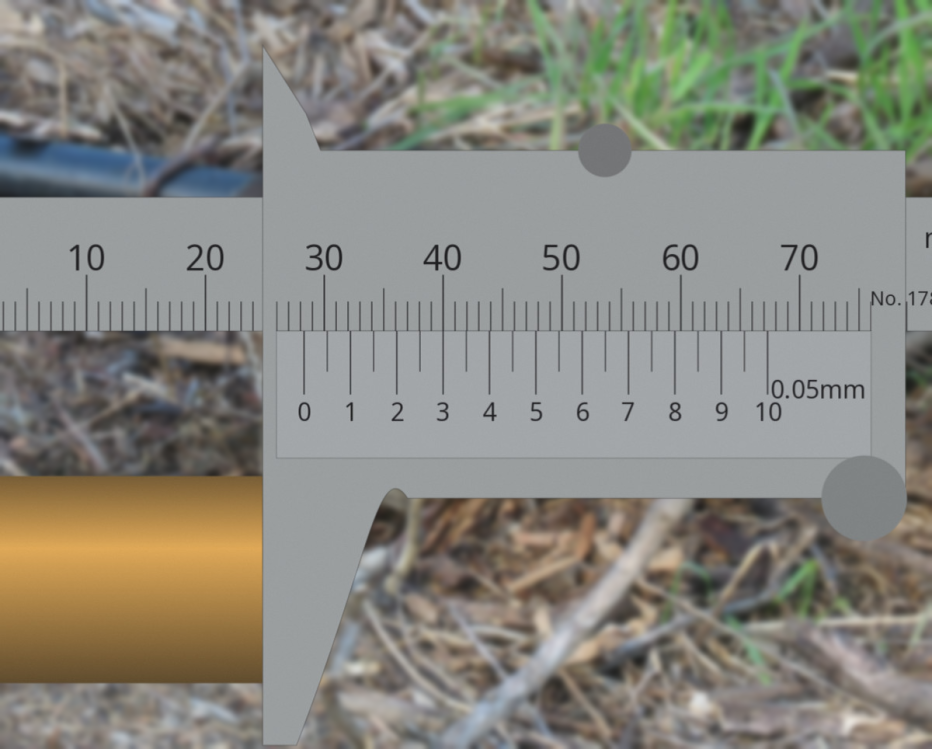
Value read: 28.3,mm
